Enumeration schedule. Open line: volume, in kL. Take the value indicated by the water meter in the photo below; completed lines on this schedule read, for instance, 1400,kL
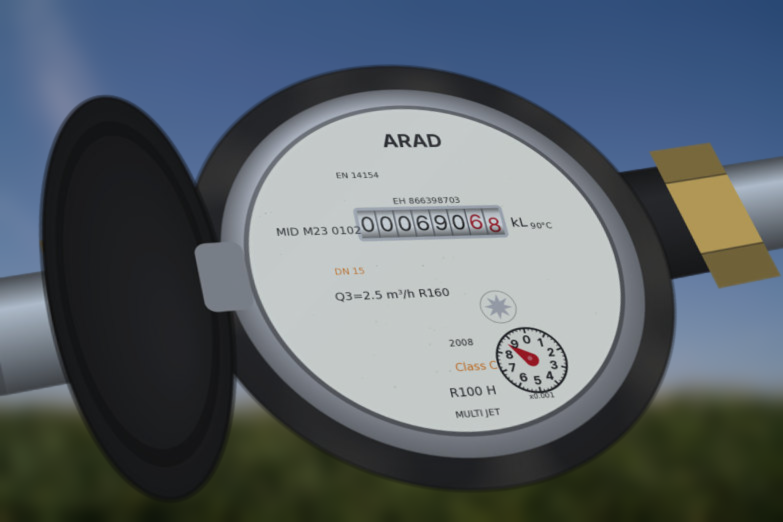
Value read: 690.678,kL
